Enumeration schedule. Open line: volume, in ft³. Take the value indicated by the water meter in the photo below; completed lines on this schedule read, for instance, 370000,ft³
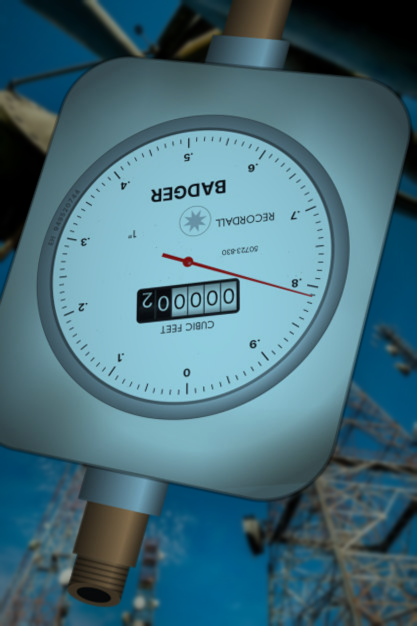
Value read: 1.81,ft³
